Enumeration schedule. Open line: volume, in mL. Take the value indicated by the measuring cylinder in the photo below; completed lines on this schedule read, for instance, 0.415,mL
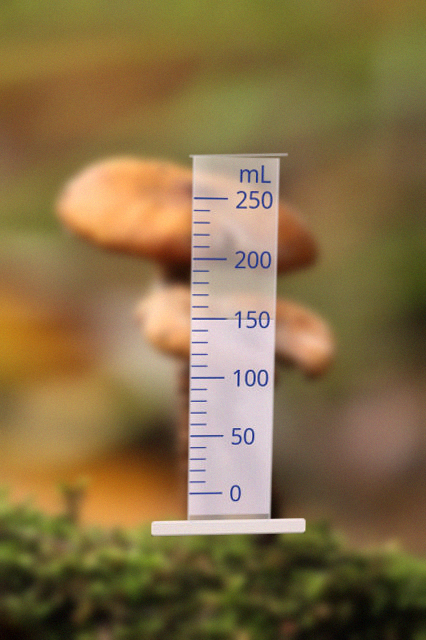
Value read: 150,mL
